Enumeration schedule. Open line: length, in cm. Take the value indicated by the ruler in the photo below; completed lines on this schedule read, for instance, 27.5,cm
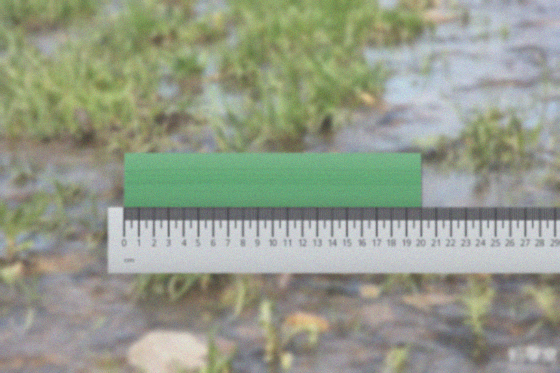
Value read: 20,cm
